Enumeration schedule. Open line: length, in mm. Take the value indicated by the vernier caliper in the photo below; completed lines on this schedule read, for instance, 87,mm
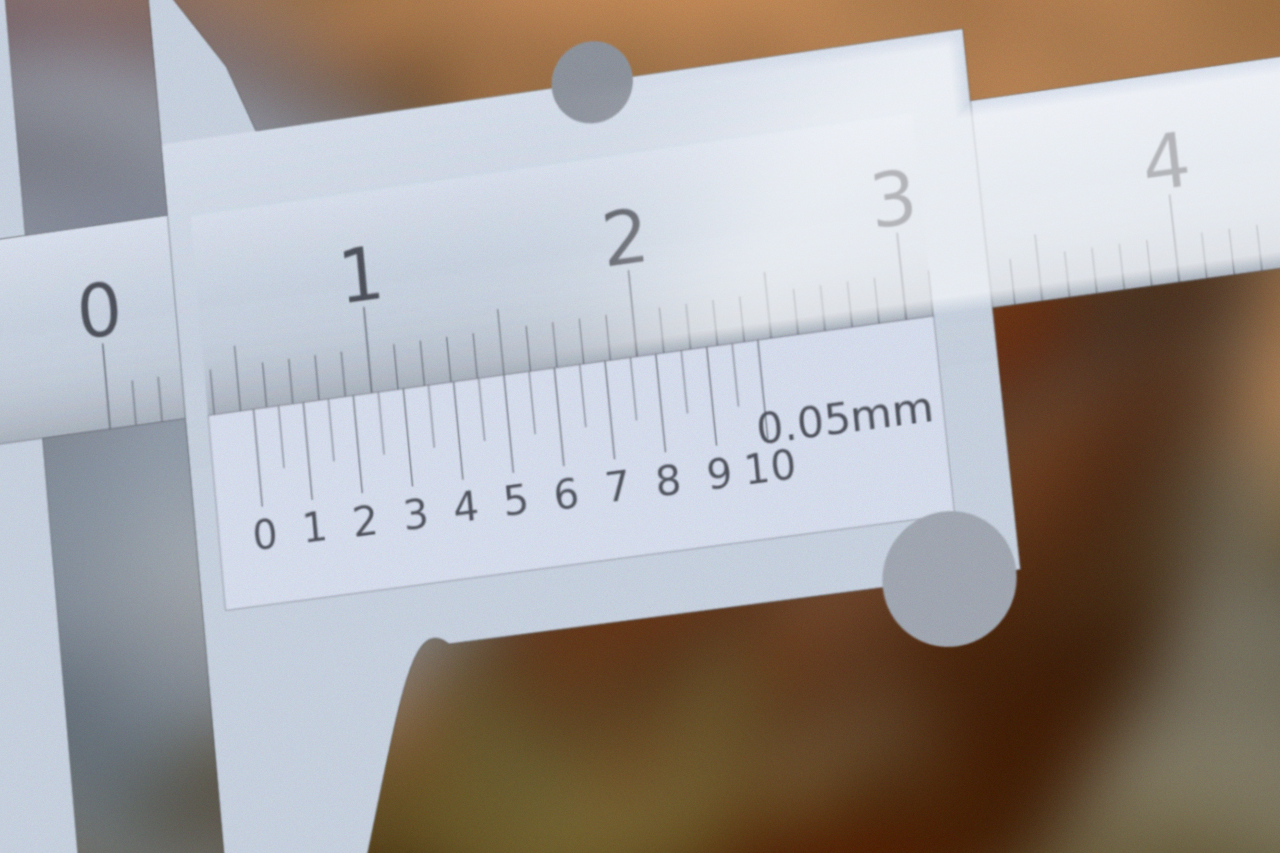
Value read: 5.5,mm
